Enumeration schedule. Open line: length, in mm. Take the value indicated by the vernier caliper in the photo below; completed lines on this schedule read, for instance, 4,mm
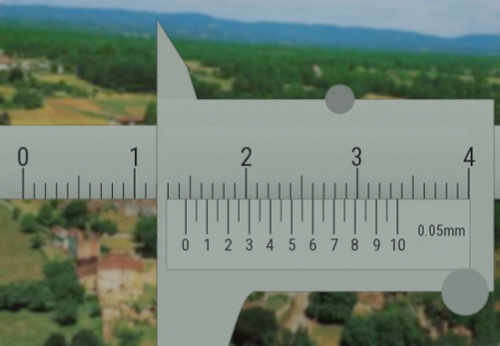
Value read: 14.6,mm
